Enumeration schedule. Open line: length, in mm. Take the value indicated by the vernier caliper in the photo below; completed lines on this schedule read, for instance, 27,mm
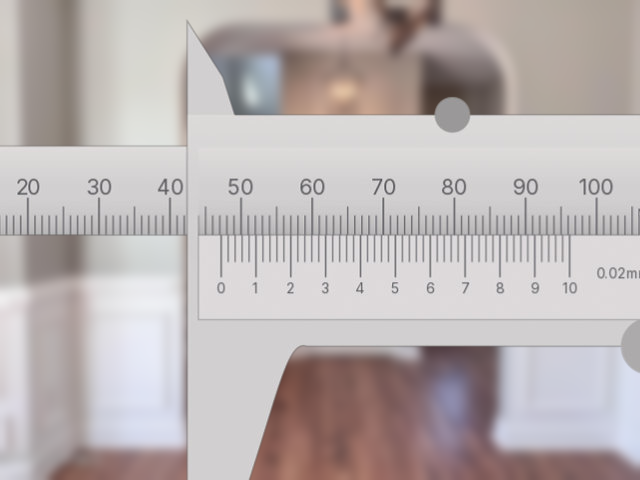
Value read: 47.2,mm
